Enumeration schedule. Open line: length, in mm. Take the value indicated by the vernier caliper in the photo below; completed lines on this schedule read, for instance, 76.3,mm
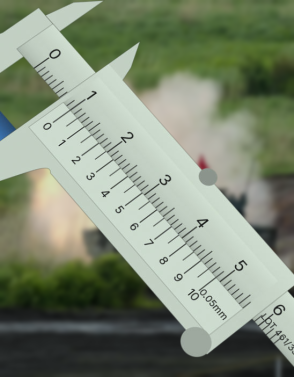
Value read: 10.0,mm
